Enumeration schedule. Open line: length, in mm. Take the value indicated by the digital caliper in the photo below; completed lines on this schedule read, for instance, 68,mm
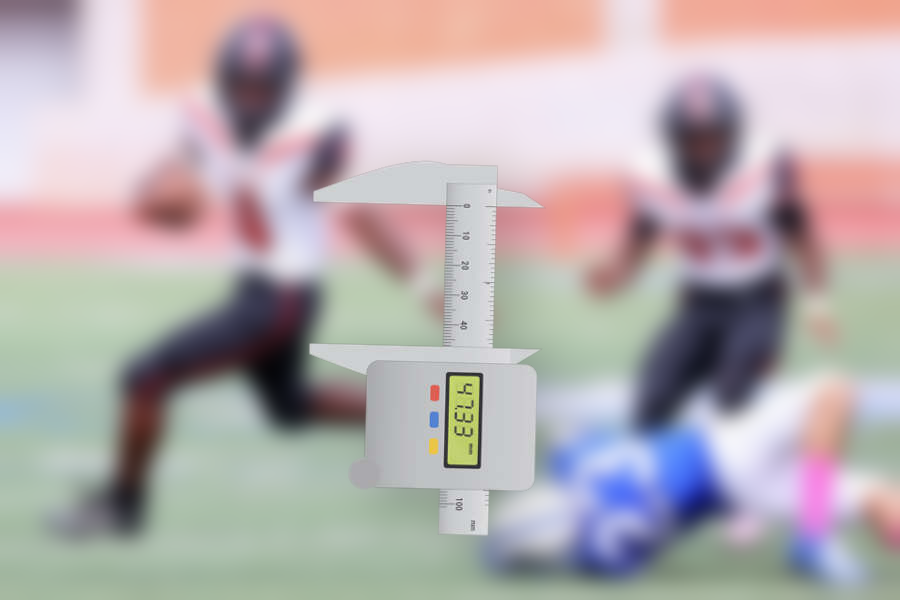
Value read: 47.33,mm
